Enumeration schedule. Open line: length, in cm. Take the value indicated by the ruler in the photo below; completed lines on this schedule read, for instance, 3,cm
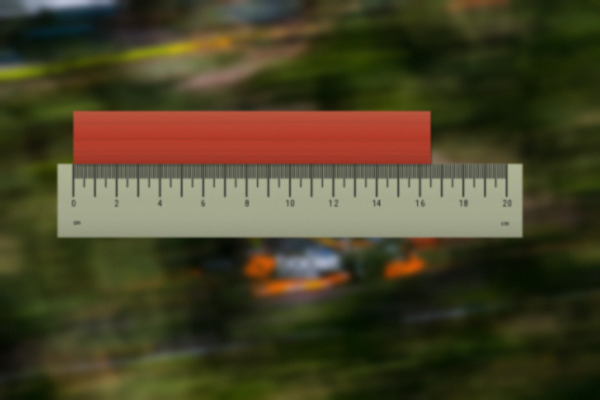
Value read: 16.5,cm
